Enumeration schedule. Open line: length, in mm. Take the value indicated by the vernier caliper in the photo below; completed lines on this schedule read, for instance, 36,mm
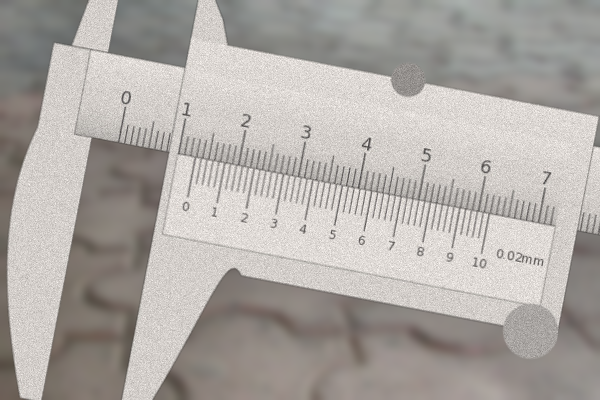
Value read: 12.8,mm
